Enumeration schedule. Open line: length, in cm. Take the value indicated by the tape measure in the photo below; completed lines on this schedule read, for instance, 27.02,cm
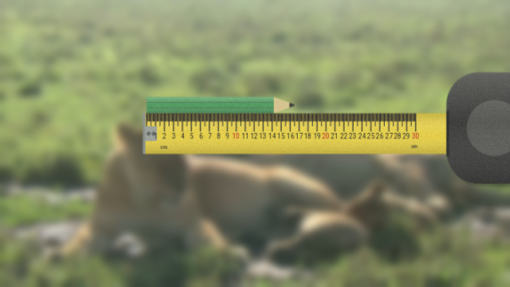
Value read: 16.5,cm
